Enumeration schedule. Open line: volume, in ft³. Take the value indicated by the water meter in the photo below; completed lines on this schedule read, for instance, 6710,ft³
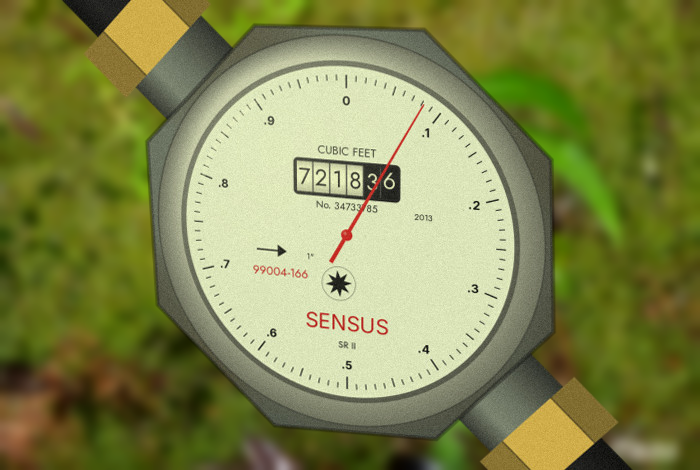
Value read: 721836.08,ft³
